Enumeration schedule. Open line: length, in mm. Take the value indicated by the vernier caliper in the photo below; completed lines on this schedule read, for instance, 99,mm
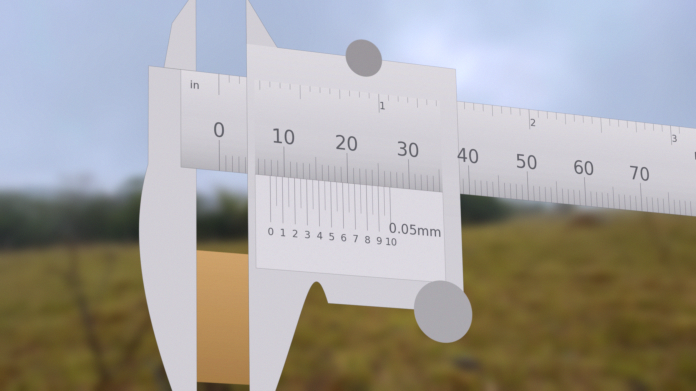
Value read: 7.8,mm
